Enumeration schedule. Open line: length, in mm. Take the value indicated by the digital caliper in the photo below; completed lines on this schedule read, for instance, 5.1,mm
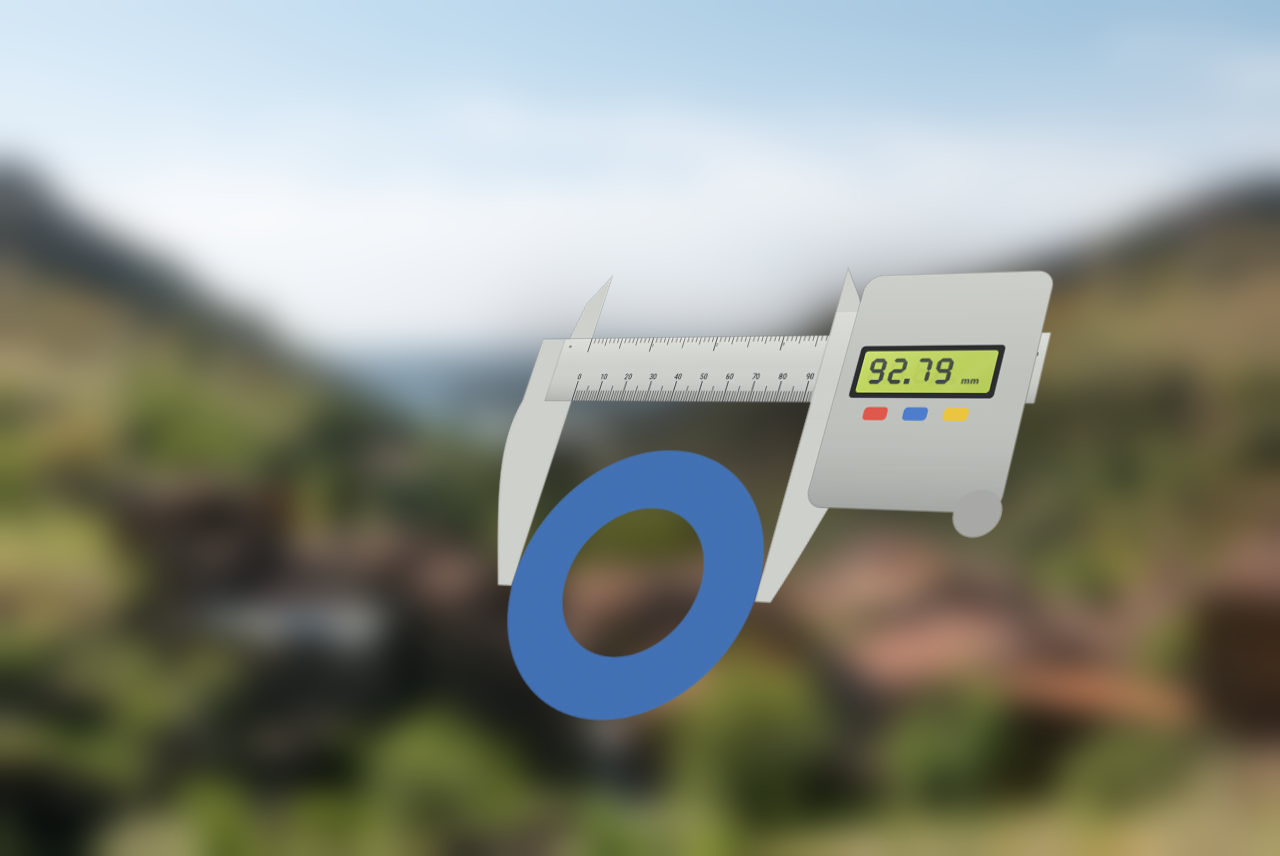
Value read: 92.79,mm
